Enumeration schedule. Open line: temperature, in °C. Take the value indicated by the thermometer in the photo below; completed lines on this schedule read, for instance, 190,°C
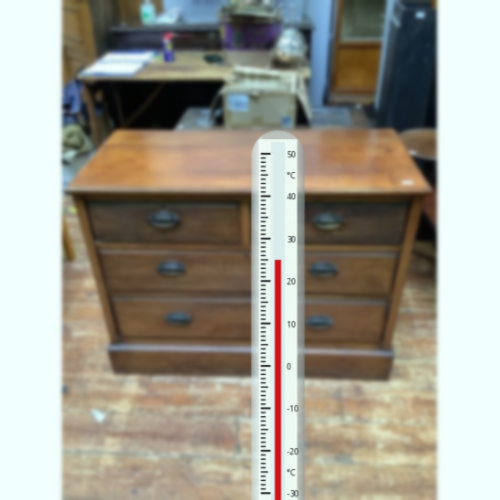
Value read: 25,°C
